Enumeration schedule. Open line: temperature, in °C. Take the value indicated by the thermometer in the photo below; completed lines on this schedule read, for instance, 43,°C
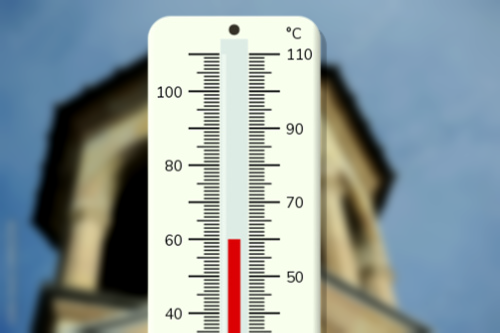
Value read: 60,°C
